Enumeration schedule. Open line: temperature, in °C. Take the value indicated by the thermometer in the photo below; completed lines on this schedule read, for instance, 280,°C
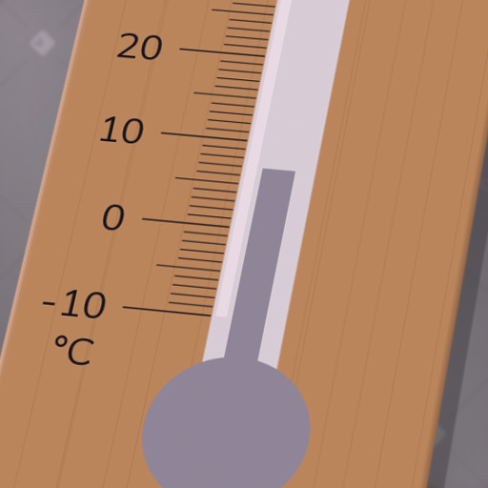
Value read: 7,°C
